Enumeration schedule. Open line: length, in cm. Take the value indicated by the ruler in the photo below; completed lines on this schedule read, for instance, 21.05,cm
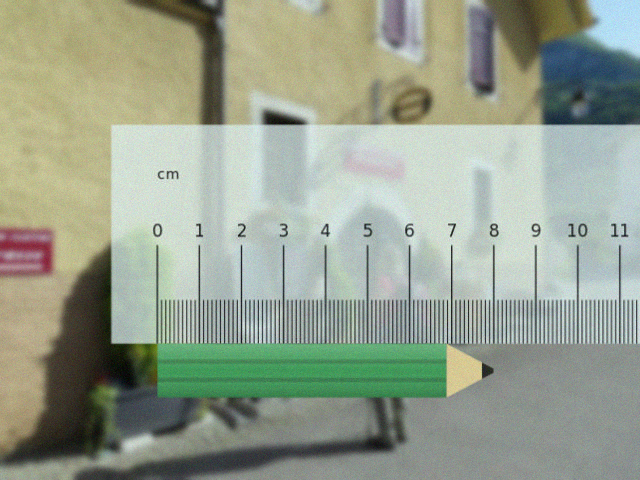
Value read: 8,cm
